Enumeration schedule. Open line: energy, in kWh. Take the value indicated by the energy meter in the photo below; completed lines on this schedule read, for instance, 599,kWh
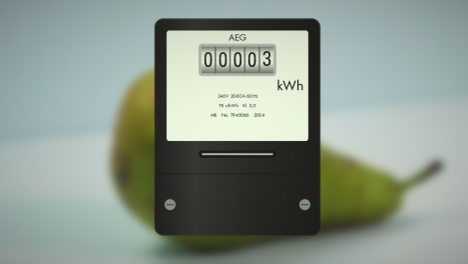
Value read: 3,kWh
